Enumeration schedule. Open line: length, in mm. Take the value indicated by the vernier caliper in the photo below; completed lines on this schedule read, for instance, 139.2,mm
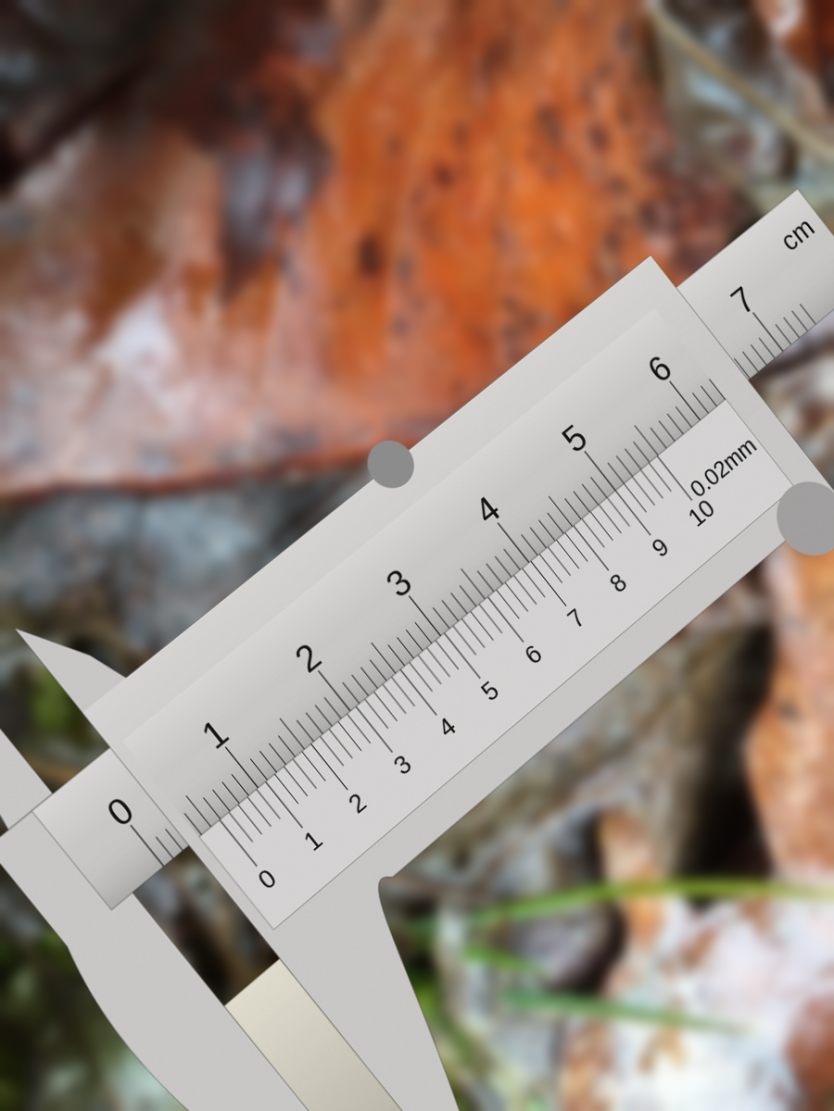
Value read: 5.9,mm
